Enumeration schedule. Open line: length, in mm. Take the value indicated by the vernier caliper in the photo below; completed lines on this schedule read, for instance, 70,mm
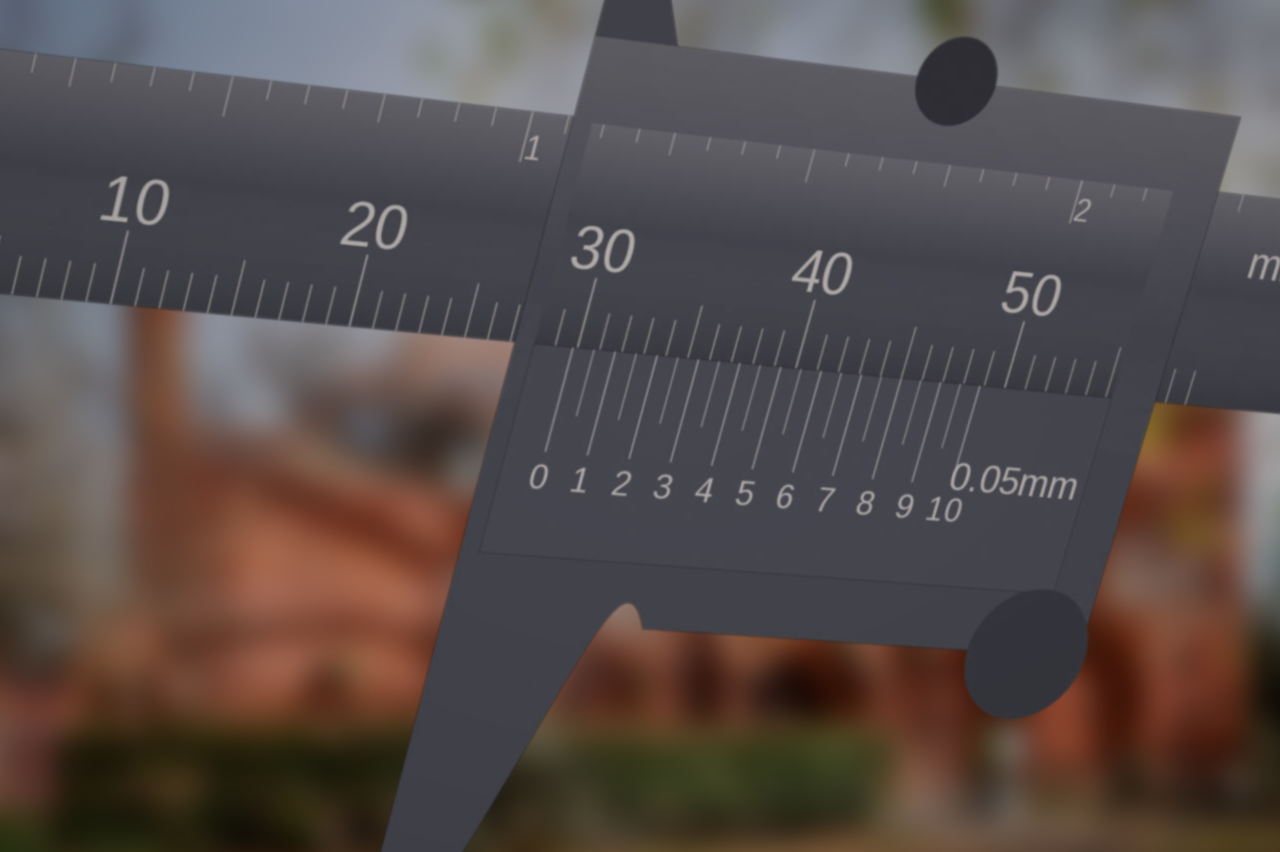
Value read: 29.8,mm
